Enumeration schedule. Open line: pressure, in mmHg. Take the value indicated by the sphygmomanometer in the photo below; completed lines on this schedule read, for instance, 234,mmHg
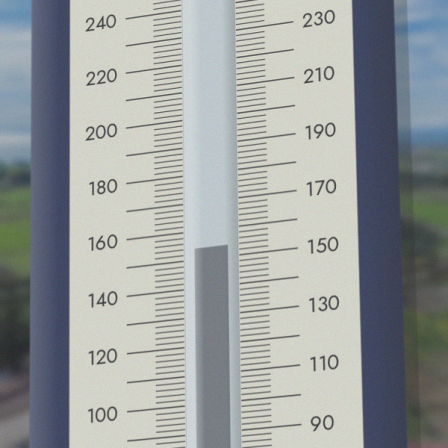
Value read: 154,mmHg
